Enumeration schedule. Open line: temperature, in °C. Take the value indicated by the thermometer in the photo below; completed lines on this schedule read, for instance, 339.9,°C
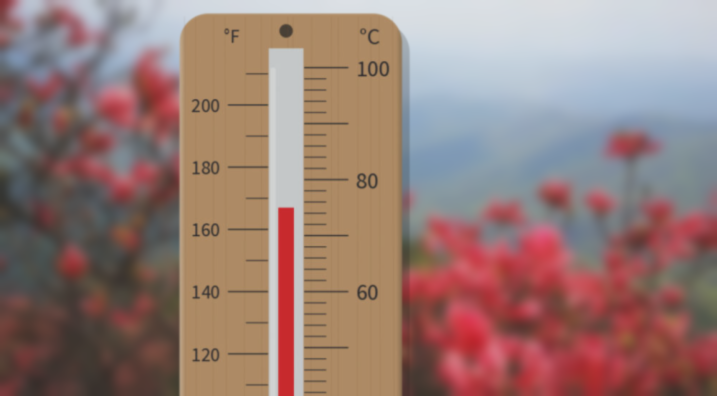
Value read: 75,°C
